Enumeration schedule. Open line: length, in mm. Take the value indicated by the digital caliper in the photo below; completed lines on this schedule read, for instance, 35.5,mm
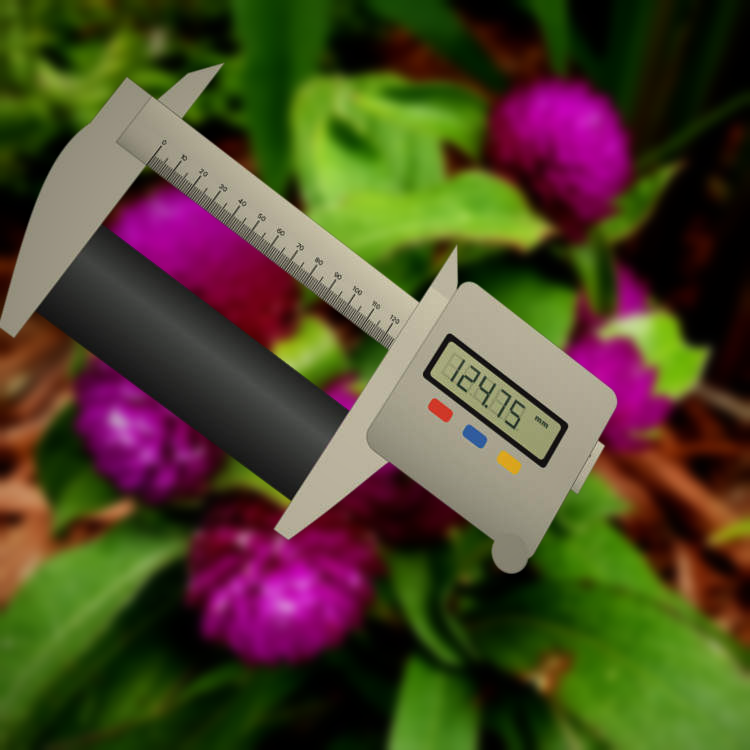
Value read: 124.75,mm
